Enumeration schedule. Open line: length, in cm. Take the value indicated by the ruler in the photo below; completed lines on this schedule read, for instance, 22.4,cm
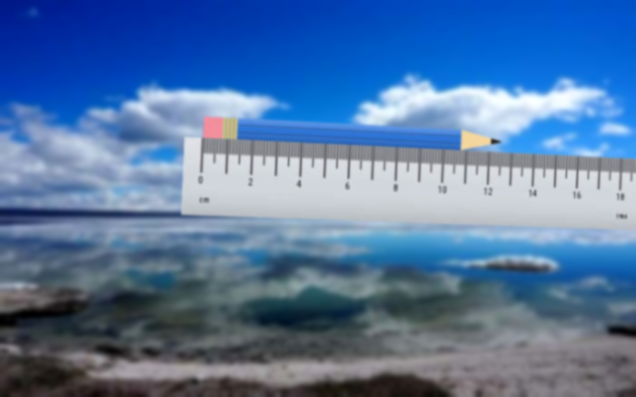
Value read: 12.5,cm
